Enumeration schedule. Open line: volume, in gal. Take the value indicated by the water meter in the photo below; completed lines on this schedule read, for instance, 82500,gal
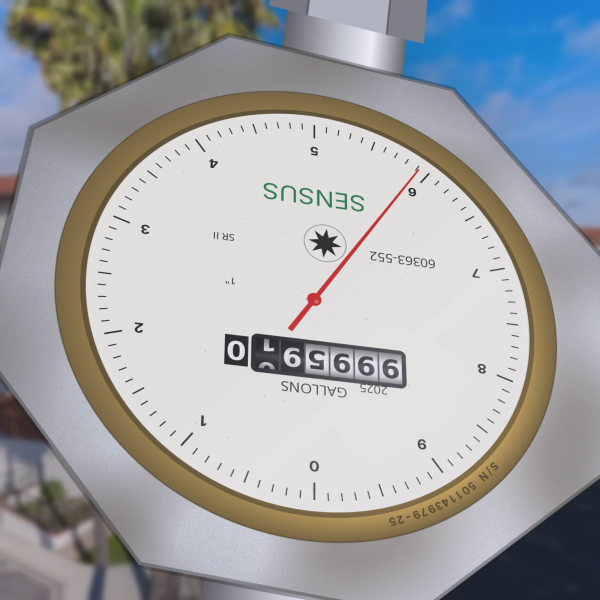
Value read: 9995905.9,gal
